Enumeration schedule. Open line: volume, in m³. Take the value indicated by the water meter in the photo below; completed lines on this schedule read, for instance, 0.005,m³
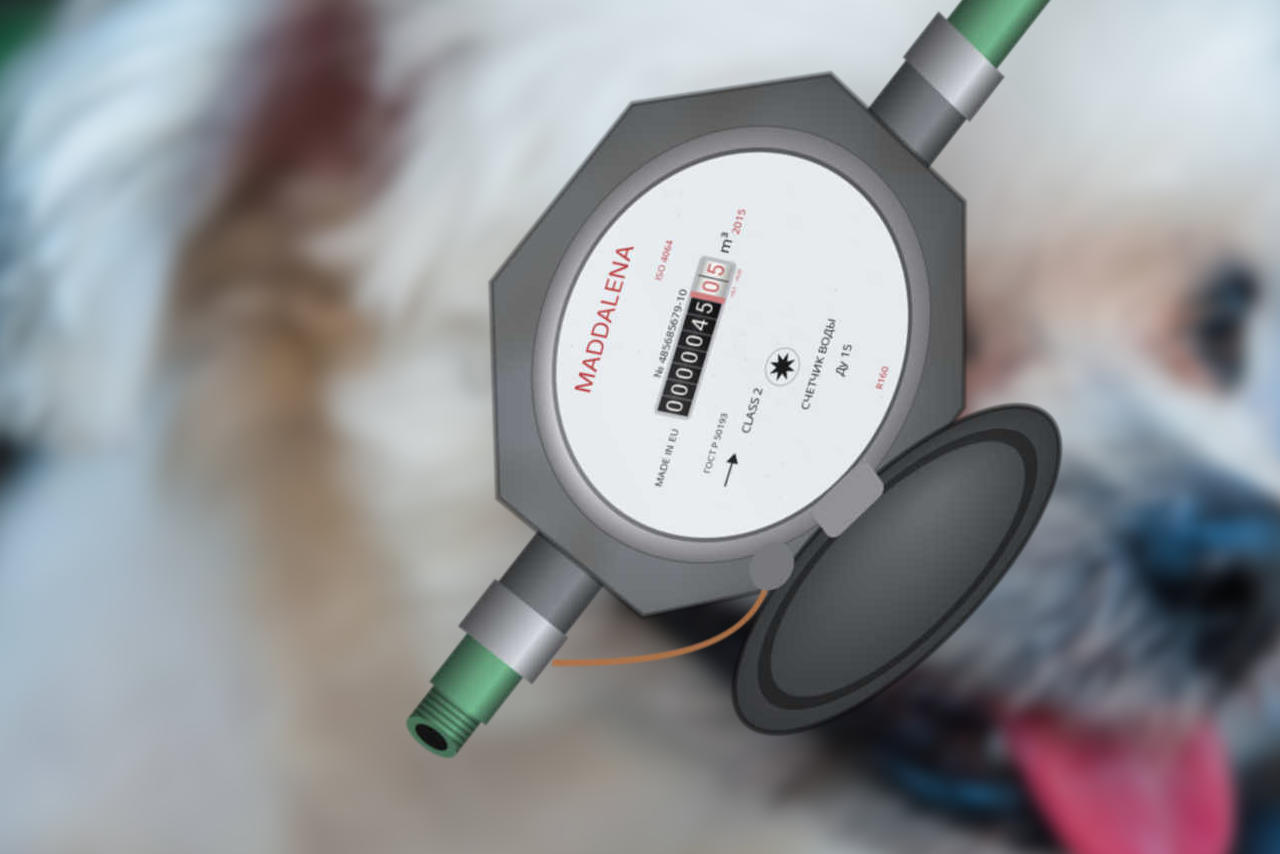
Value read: 45.05,m³
